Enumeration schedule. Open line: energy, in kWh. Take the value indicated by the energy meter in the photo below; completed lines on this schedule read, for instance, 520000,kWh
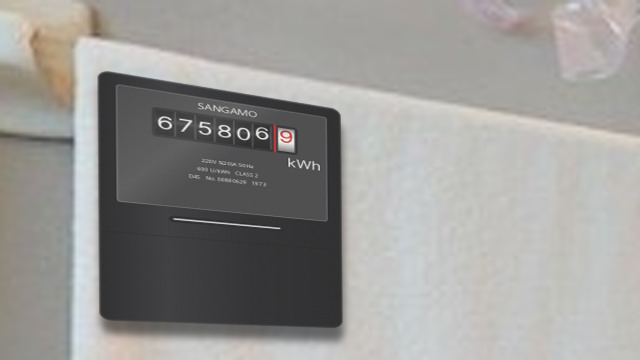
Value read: 675806.9,kWh
